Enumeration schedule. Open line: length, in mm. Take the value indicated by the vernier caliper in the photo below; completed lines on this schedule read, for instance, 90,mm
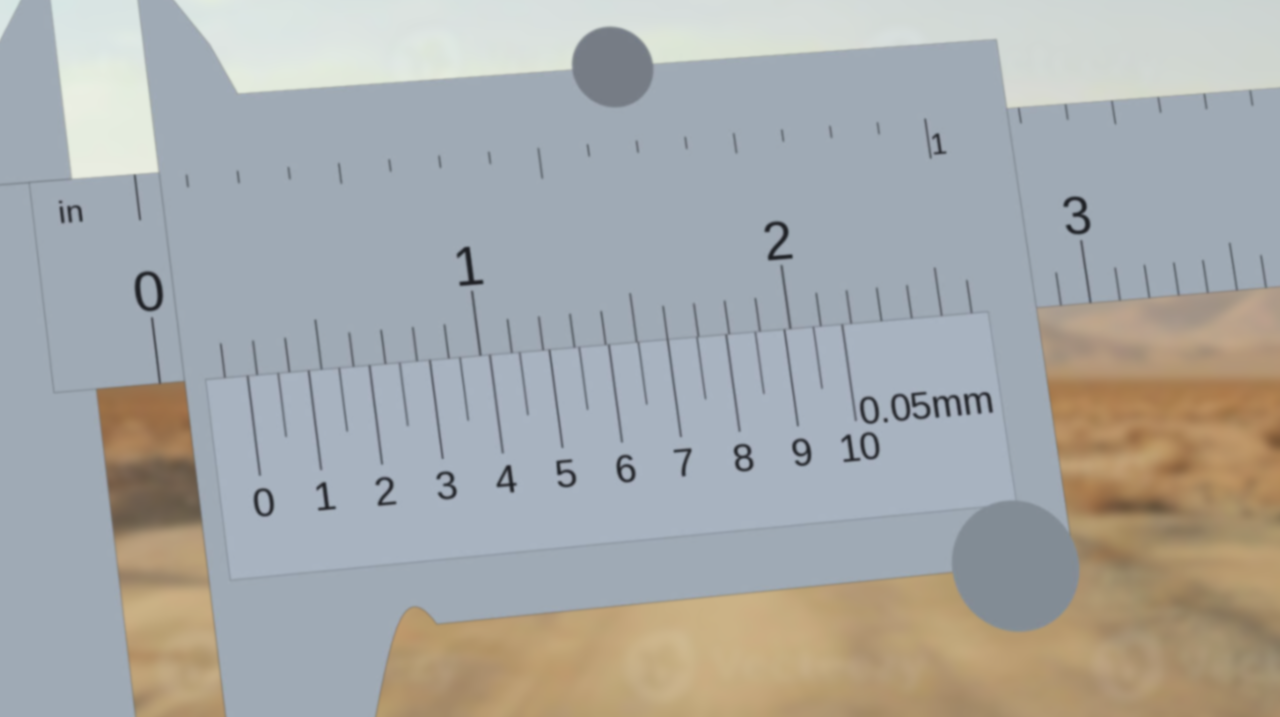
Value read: 2.7,mm
